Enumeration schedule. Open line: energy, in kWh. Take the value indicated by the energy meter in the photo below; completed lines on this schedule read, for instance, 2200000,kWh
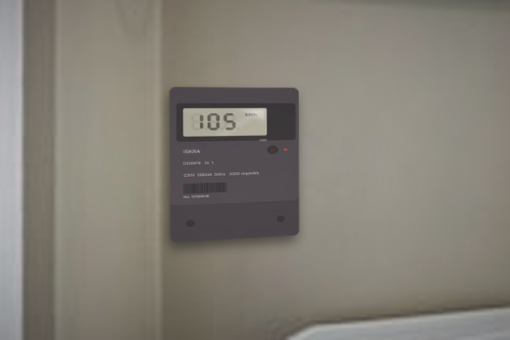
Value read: 105,kWh
